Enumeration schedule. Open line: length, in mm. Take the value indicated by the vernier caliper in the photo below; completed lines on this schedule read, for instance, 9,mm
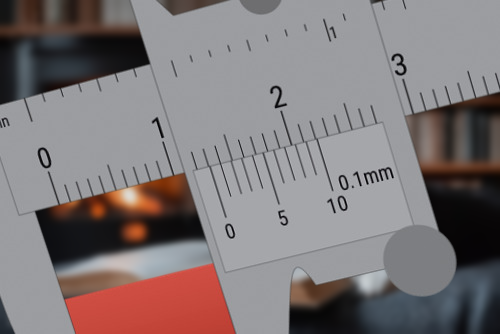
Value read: 13.1,mm
